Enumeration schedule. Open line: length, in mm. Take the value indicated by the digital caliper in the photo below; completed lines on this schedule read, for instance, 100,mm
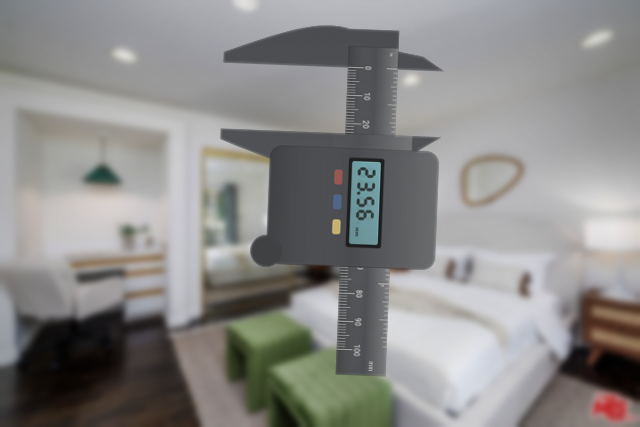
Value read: 23.56,mm
